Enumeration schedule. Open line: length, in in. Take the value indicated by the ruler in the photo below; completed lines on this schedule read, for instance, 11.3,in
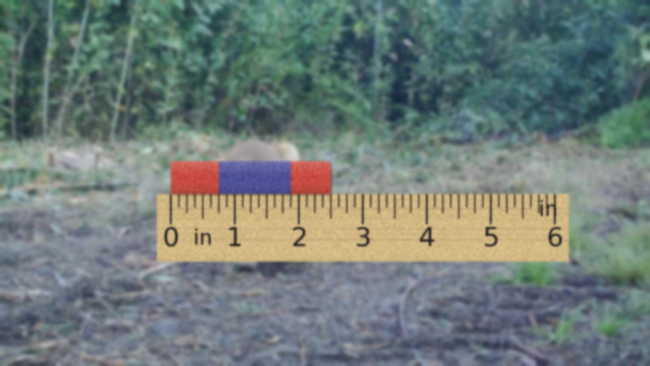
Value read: 2.5,in
